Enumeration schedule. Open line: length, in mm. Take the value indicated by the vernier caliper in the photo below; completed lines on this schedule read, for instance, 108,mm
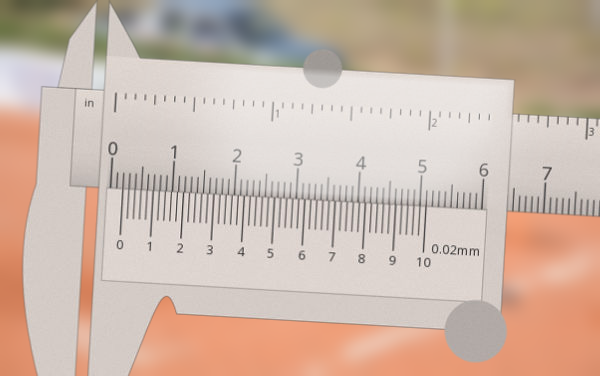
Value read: 2.0,mm
